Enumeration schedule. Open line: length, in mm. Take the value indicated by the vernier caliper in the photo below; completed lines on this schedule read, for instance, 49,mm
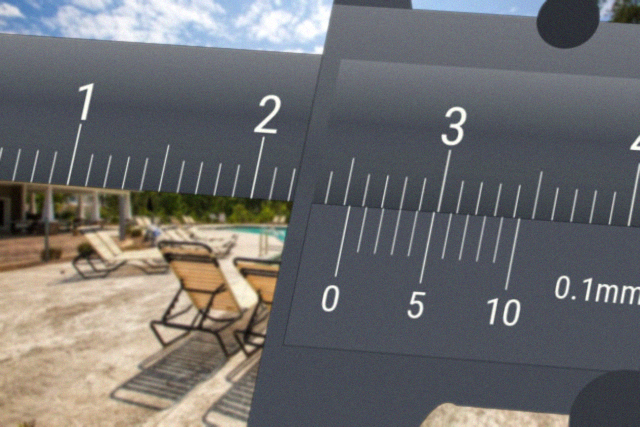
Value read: 25.3,mm
